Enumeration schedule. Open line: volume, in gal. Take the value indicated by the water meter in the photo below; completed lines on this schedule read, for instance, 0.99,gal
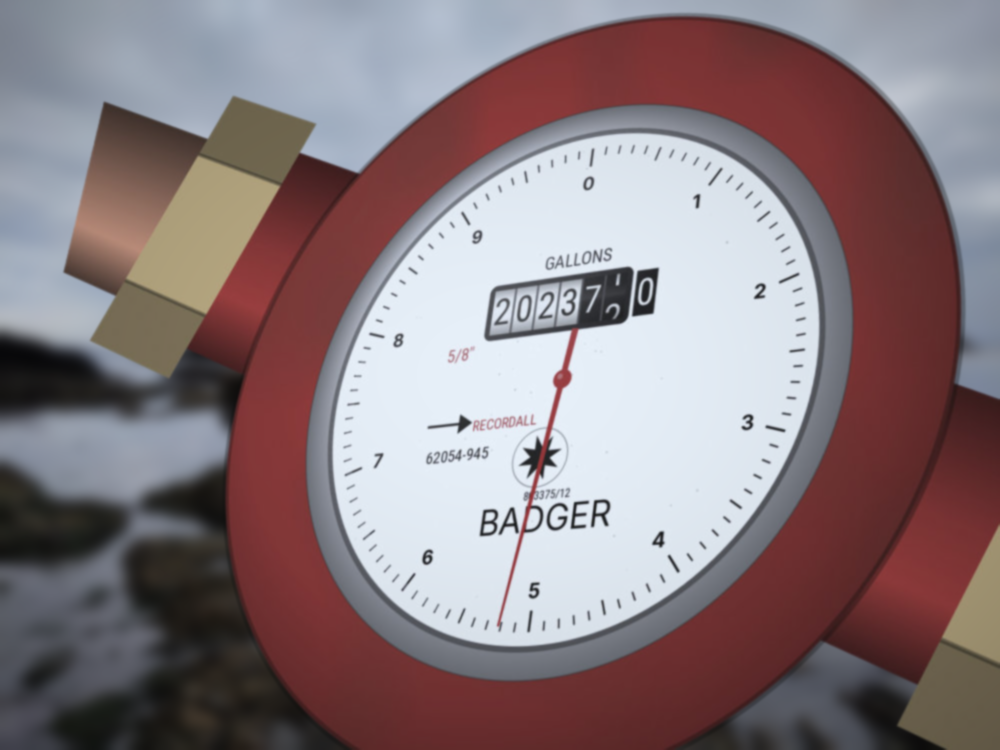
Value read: 2023715.2,gal
